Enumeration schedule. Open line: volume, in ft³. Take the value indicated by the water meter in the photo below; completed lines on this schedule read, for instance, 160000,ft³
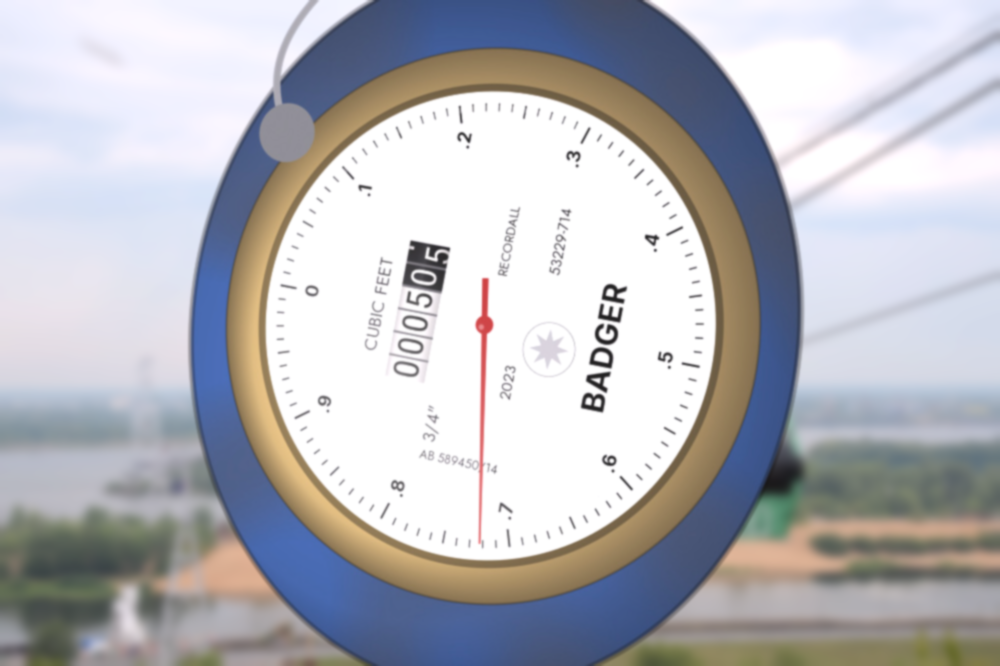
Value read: 504.72,ft³
